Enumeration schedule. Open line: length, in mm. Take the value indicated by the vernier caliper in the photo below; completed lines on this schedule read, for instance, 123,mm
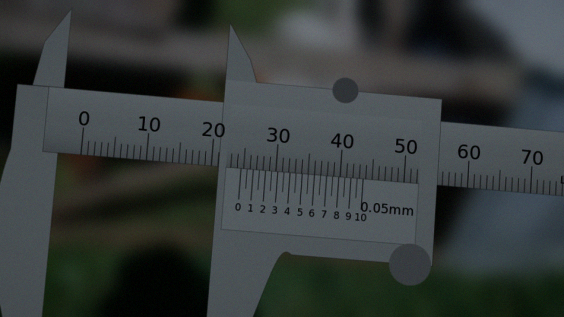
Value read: 24.6,mm
